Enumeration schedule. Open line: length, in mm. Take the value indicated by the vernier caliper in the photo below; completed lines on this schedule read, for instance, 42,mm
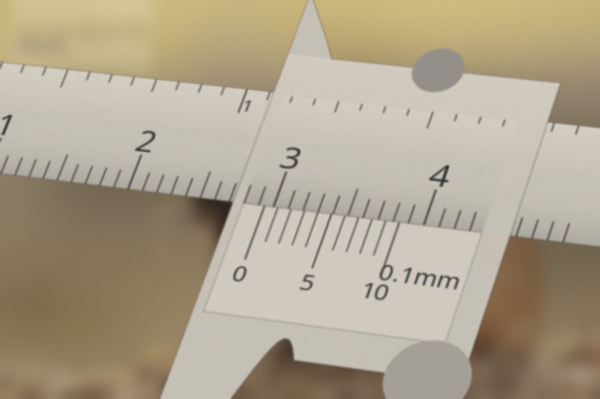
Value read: 29.4,mm
